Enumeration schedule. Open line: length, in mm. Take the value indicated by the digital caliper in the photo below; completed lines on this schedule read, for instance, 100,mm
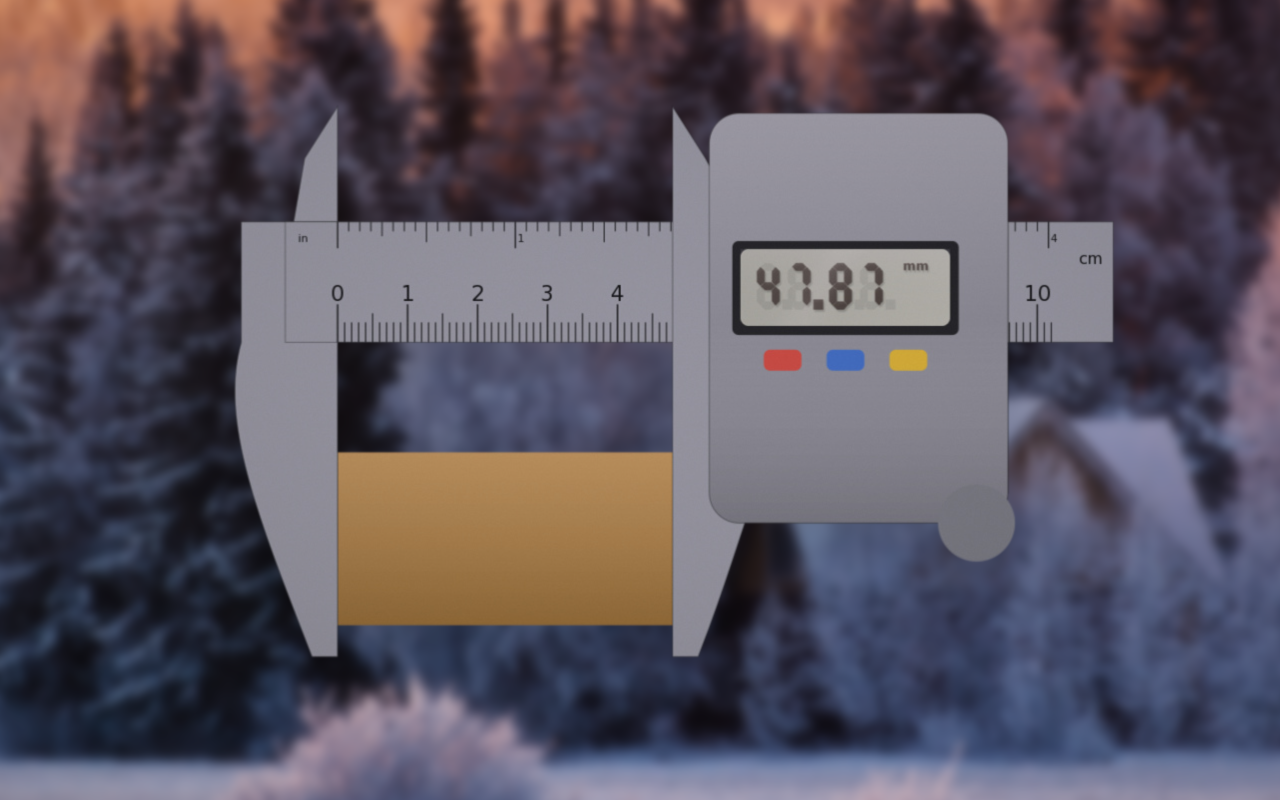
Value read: 47.87,mm
